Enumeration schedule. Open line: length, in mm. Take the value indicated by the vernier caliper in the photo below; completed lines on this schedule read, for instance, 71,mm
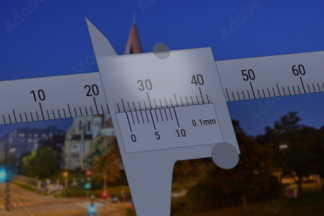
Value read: 25.2,mm
